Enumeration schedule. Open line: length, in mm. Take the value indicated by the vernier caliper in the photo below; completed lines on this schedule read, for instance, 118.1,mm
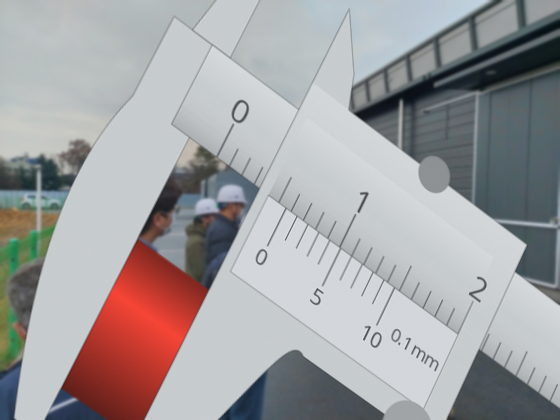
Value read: 5.6,mm
